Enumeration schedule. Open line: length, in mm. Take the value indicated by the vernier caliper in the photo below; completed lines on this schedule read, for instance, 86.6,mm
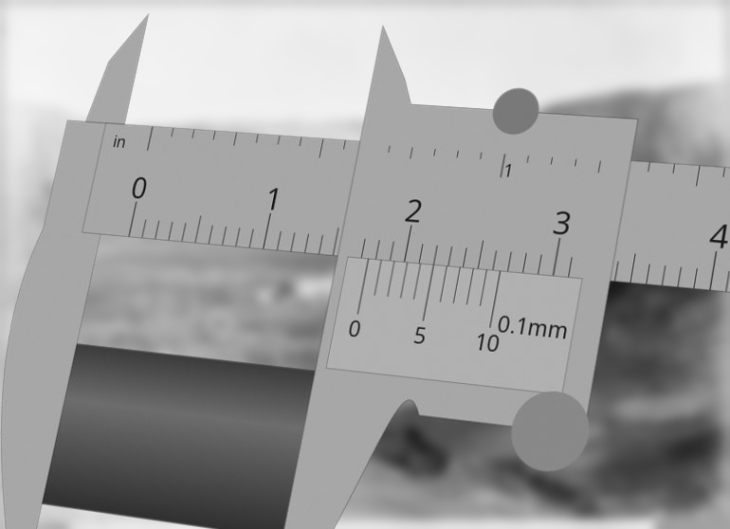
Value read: 17.5,mm
